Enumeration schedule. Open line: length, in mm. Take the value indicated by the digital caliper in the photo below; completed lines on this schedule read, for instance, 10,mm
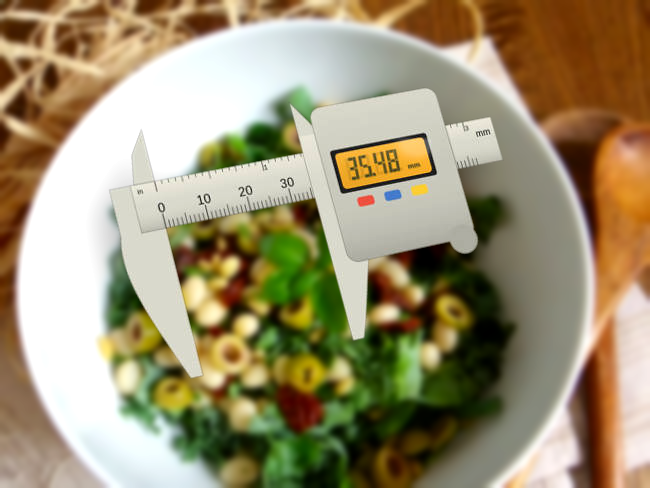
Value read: 35.48,mm
